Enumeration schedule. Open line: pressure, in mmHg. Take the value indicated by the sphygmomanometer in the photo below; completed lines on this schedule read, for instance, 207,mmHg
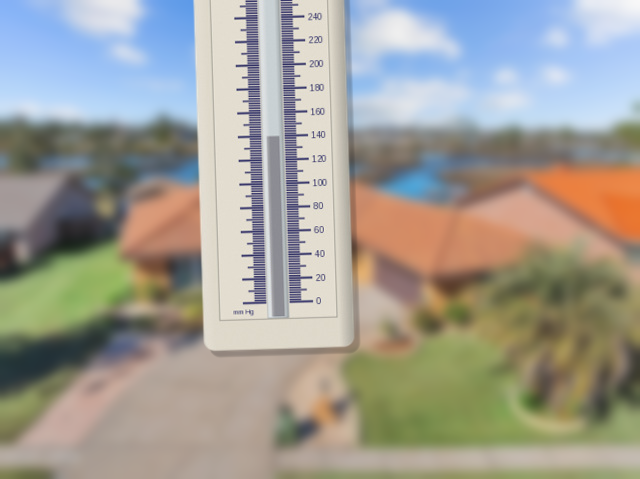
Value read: 140,mmHg
